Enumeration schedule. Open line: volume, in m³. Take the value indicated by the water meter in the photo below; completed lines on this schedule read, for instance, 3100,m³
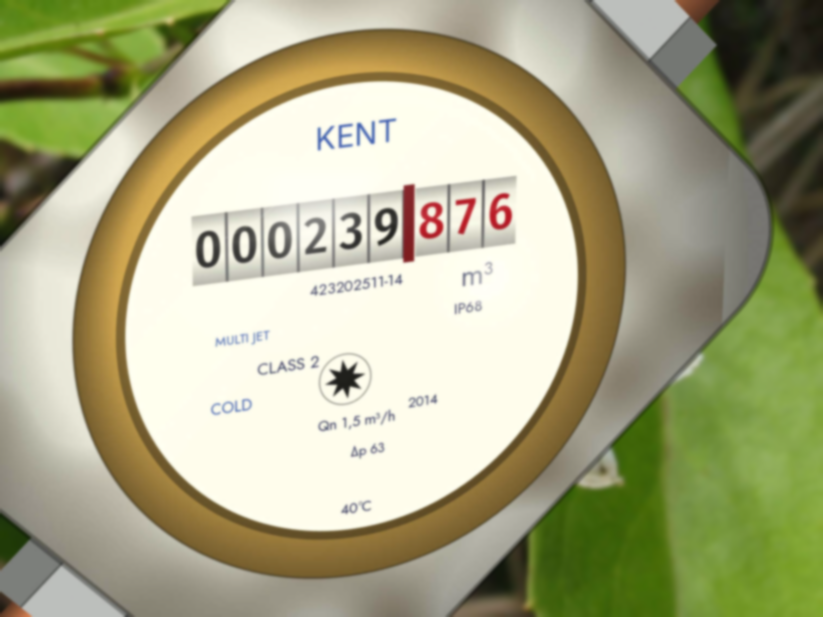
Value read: 239.876,m³
